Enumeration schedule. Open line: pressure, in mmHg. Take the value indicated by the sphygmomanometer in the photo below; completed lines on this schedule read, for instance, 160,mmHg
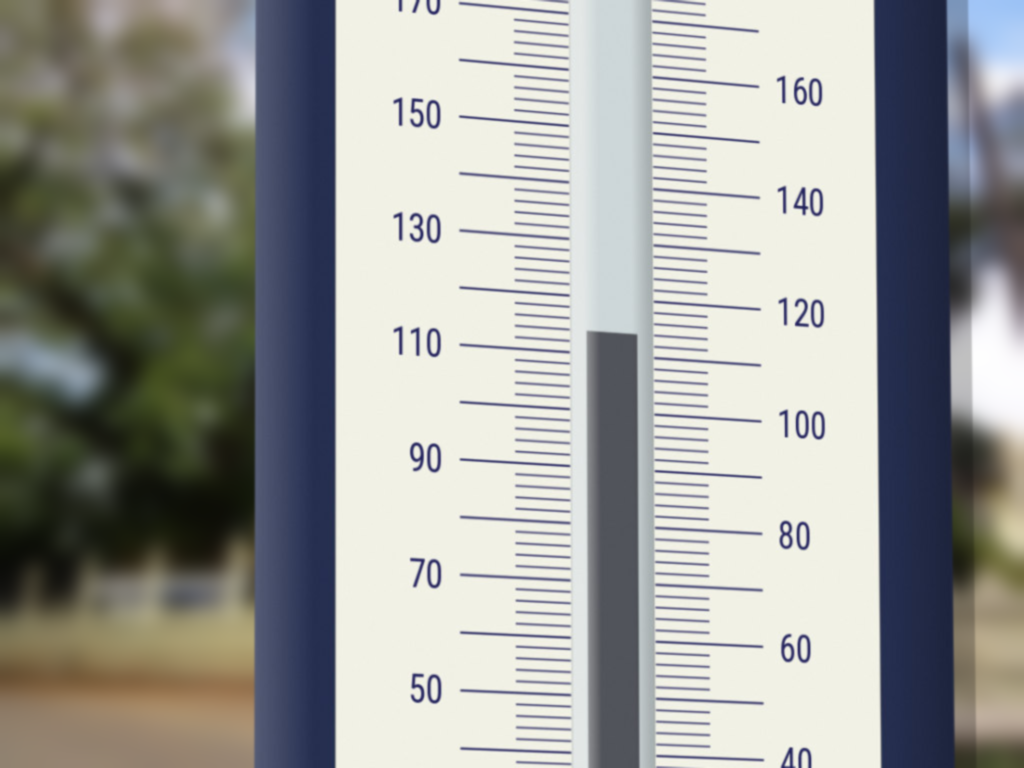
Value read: 114,mmHg
